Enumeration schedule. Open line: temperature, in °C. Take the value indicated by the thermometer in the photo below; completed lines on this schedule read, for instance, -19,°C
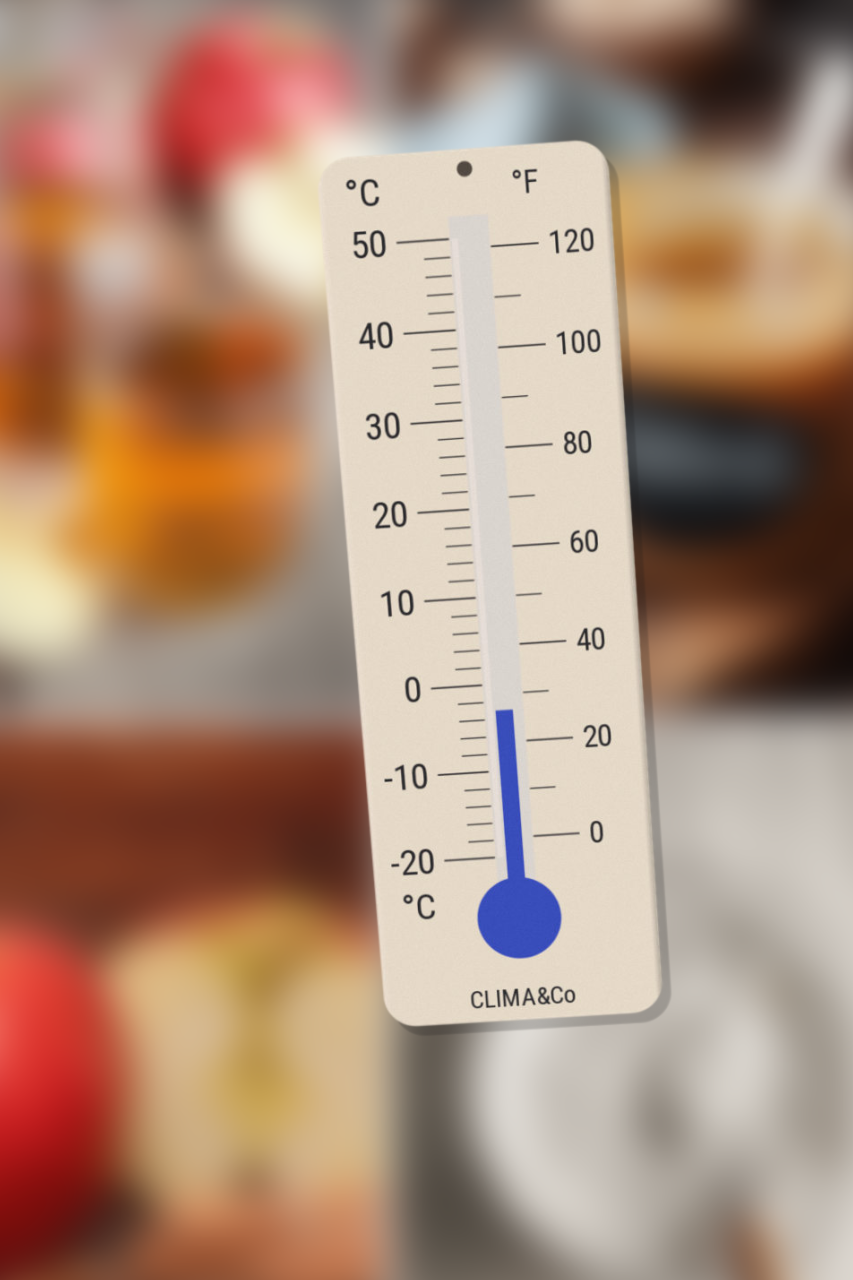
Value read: -3,°C
